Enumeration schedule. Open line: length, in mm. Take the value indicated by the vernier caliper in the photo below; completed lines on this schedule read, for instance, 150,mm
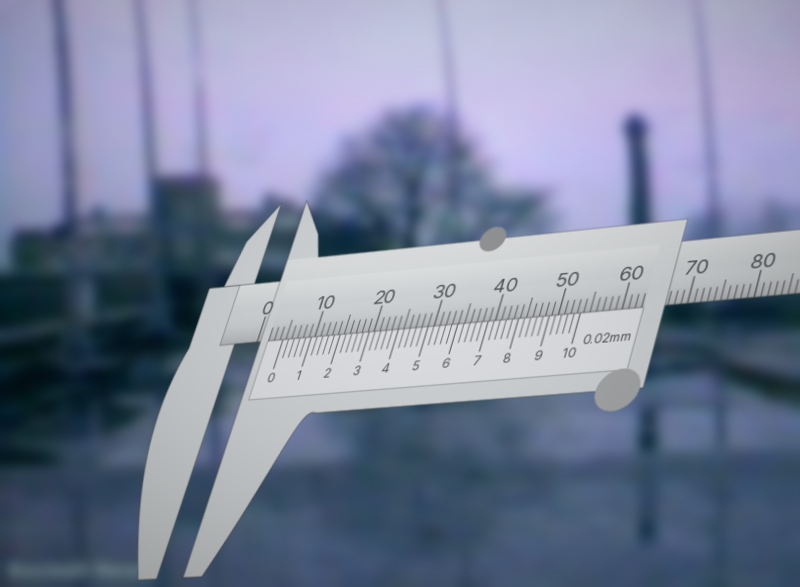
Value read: 4.5,mm
